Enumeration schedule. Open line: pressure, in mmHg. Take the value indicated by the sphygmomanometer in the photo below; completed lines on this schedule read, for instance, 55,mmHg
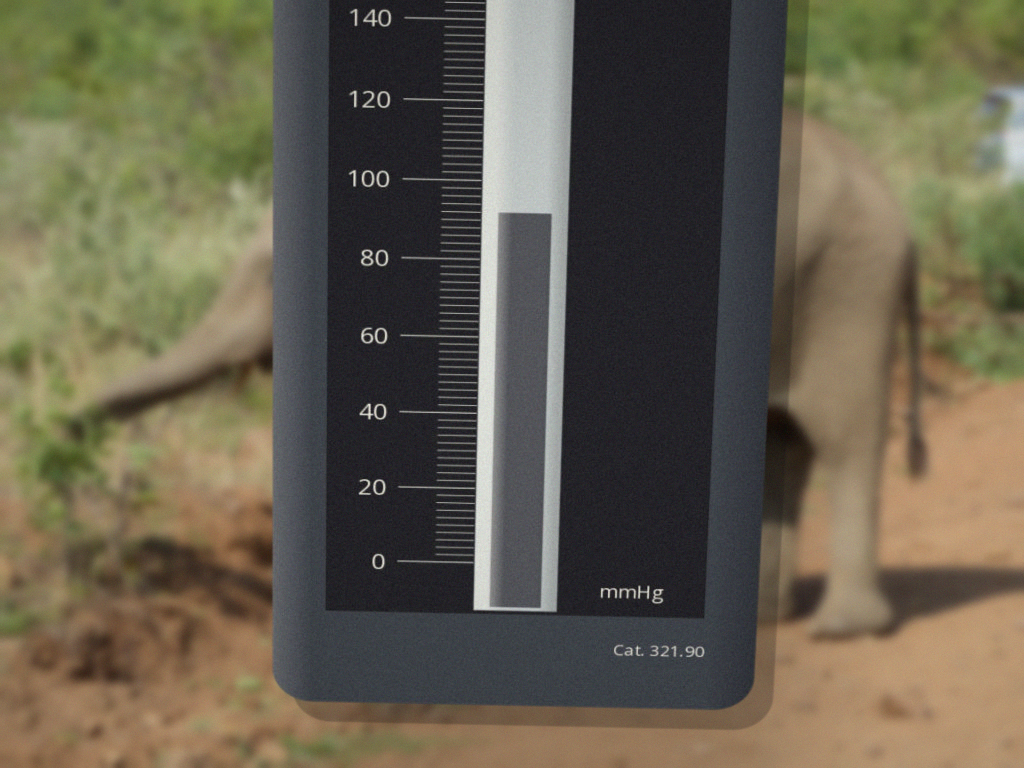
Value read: 92,mmHg
